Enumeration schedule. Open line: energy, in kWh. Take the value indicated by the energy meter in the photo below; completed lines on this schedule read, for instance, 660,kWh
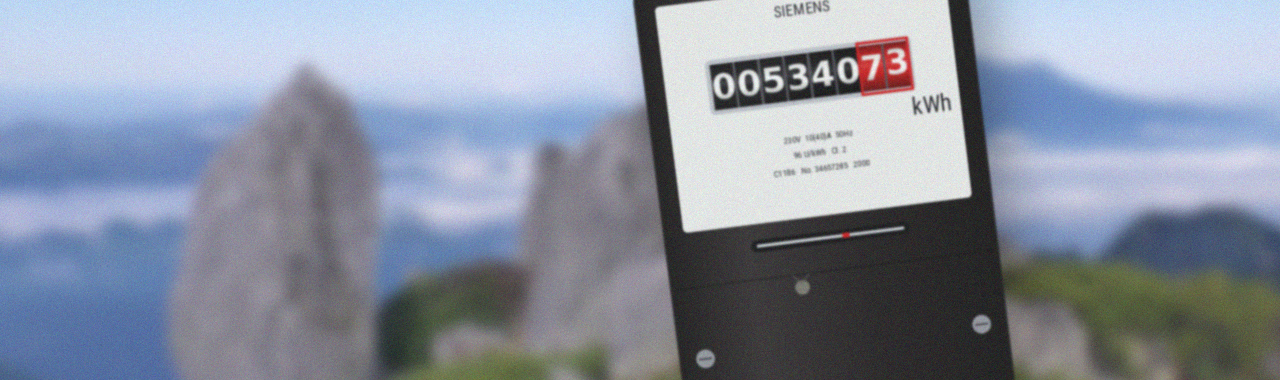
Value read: 5340.73,kWh
